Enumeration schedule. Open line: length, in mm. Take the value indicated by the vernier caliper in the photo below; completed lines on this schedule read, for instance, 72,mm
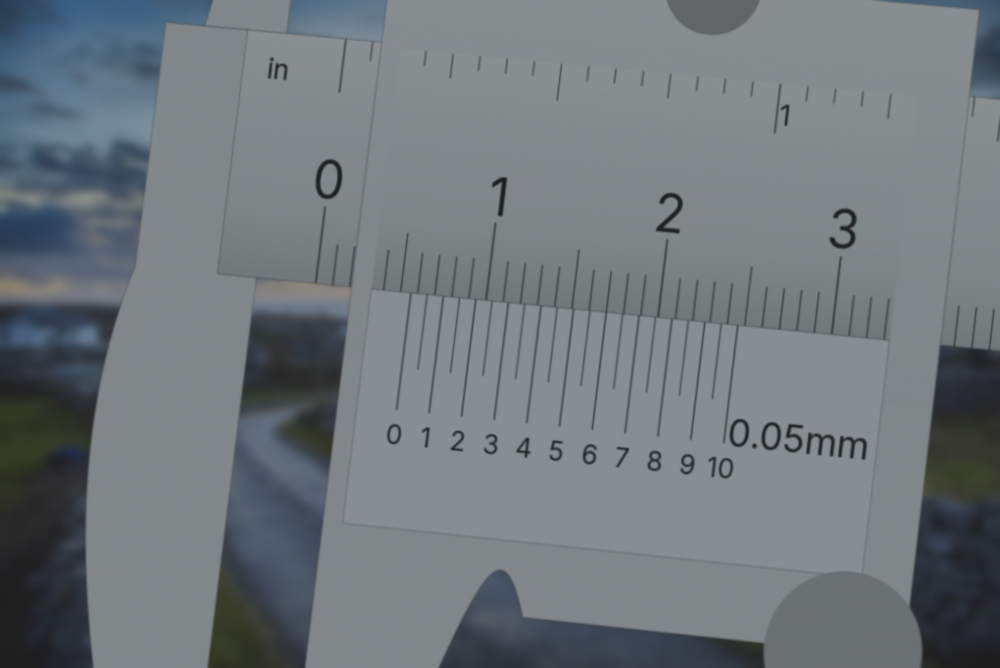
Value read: 5.6,mm
